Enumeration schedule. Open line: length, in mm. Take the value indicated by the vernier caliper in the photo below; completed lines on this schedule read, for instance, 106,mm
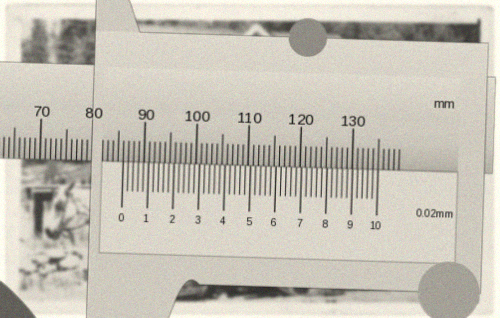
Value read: 86.0,mm
